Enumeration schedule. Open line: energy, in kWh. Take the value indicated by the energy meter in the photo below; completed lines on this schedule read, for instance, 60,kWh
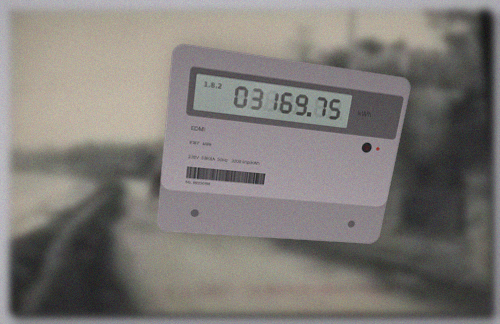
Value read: 3169.75,kWh
